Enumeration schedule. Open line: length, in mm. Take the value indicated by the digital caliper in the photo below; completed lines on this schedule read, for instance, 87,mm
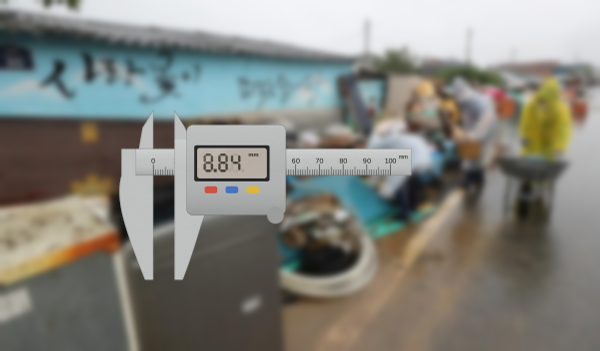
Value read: 8.84,mm
